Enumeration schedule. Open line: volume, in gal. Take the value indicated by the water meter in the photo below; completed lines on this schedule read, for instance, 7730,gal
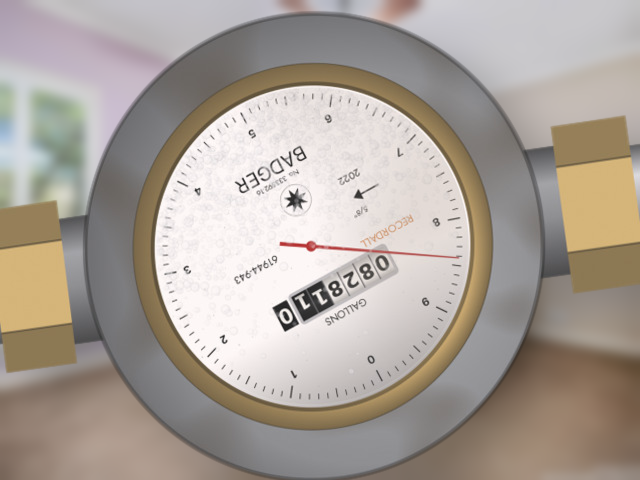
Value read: 828108.4,gal
